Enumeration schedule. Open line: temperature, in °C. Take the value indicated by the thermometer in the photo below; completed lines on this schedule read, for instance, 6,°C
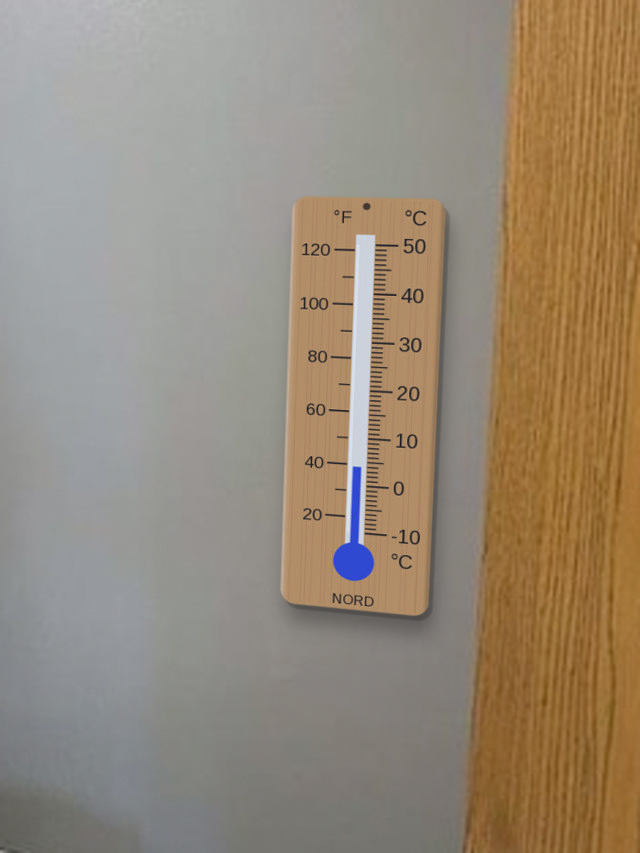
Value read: 4,°C
